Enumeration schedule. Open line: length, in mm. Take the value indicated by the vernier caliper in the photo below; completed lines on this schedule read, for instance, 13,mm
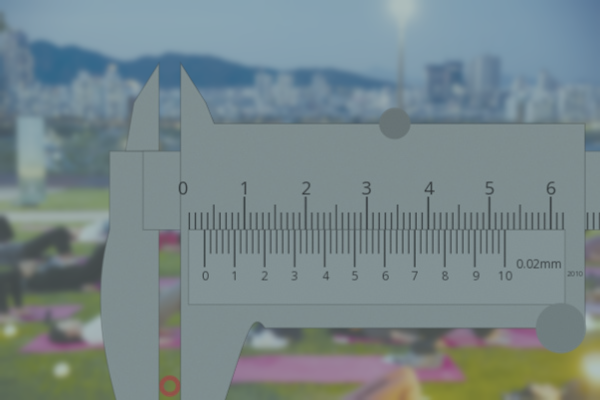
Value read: 3.5,mm
